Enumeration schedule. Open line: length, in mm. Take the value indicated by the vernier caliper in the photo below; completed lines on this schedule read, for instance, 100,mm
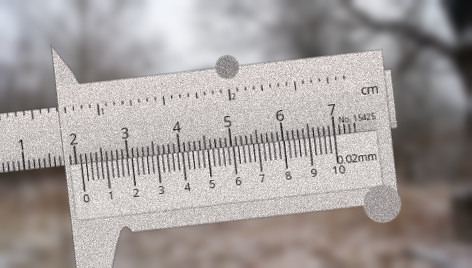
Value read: 21.0,mm
